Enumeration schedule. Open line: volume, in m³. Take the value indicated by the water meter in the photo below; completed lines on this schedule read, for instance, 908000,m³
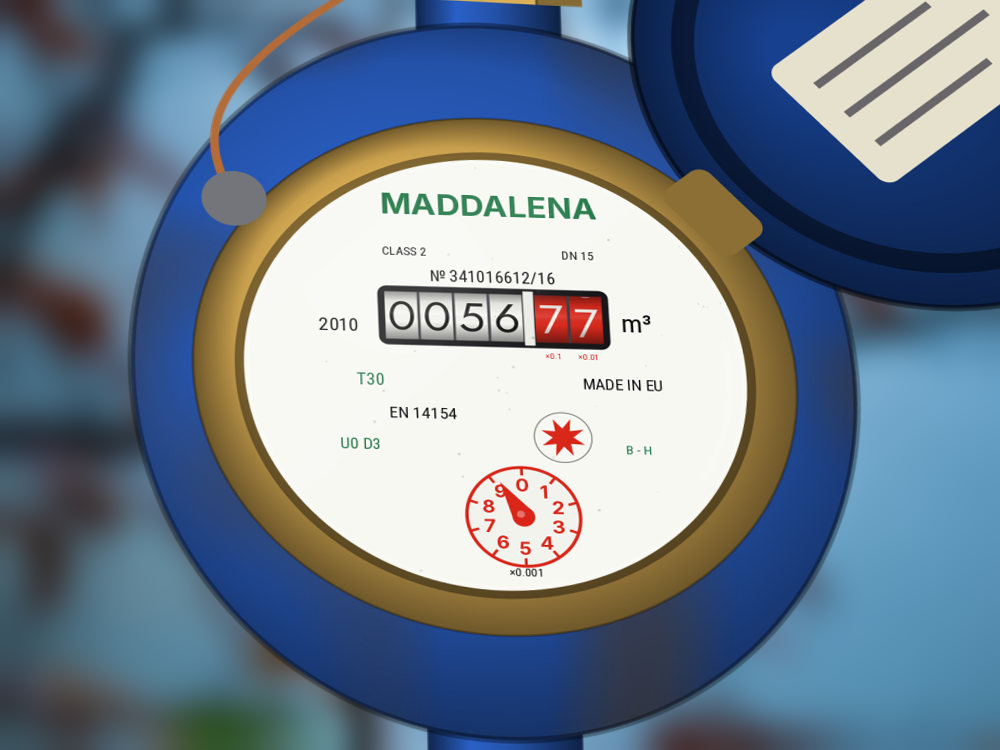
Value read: 56.769,m³
